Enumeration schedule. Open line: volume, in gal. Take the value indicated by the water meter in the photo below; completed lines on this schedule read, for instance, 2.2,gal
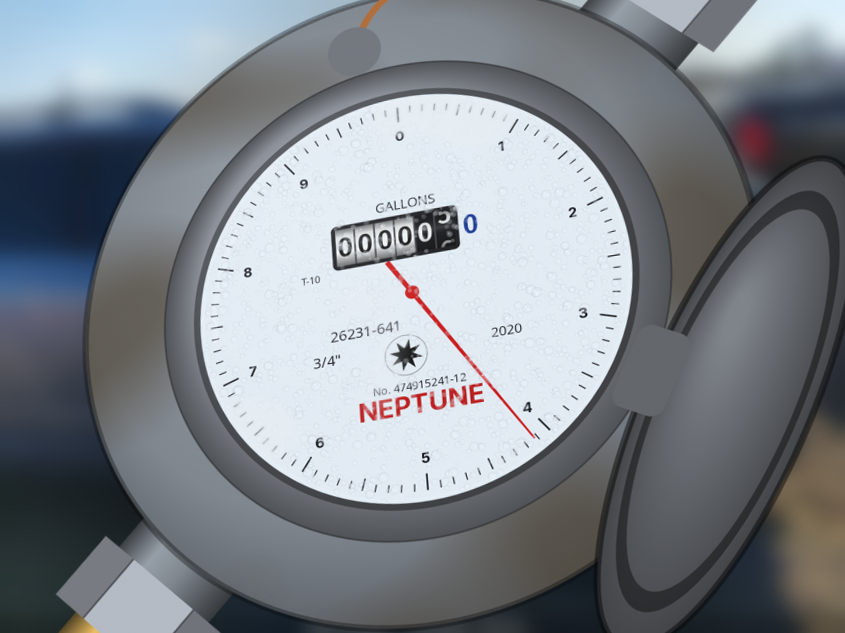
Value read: 54.1,gal
